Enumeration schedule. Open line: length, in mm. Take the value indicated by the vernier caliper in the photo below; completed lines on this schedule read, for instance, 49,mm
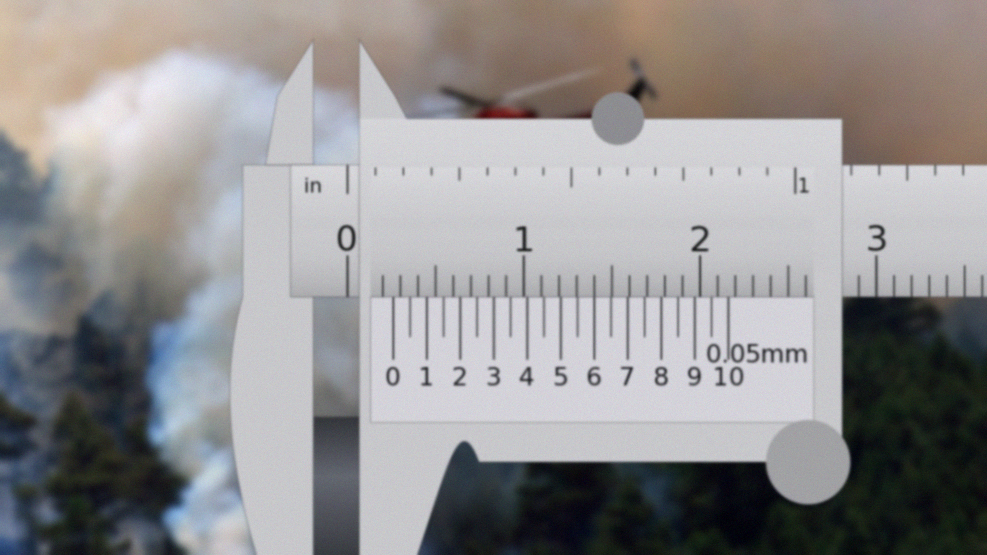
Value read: 2.6,mm
